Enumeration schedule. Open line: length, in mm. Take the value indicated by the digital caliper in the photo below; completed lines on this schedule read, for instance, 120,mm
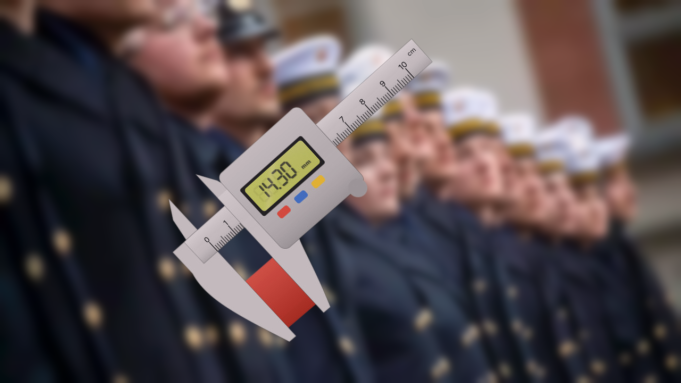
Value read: 14.30,mm
